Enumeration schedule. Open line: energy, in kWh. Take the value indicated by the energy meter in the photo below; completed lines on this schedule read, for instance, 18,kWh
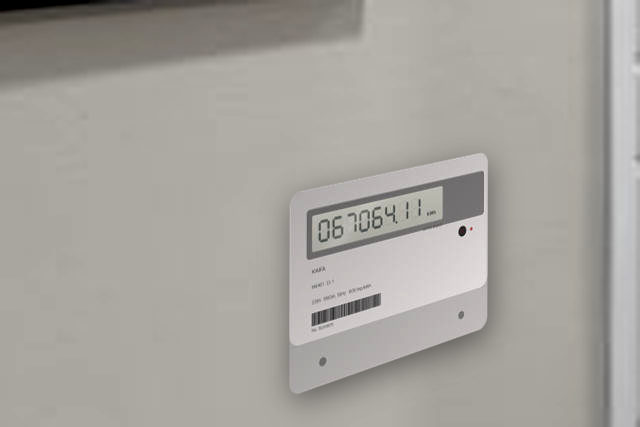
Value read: 67064.11,kWh
